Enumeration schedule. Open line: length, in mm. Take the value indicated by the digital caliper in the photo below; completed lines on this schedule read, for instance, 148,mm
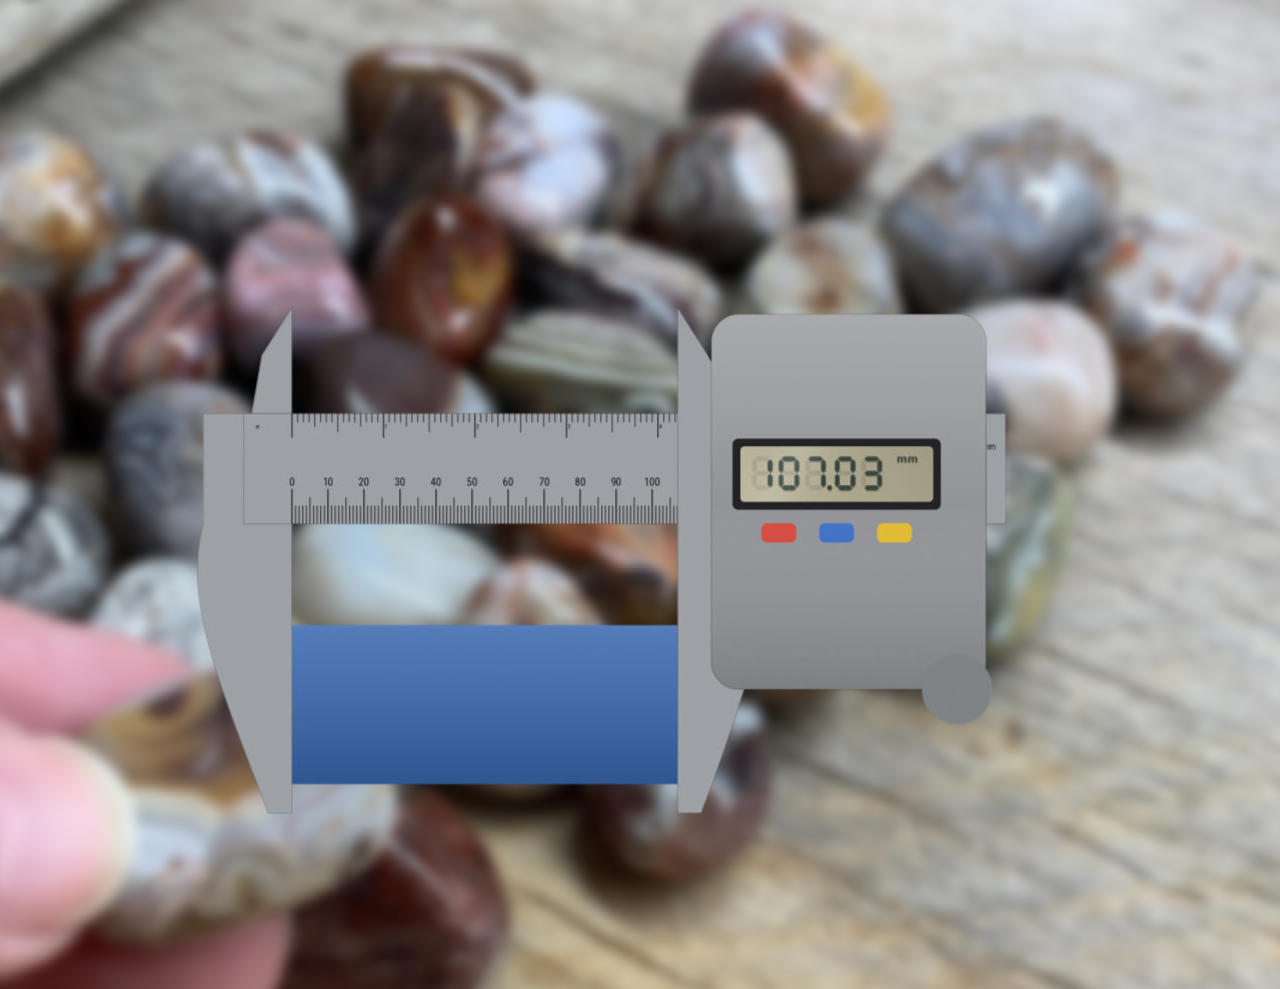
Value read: 107.03,mm
